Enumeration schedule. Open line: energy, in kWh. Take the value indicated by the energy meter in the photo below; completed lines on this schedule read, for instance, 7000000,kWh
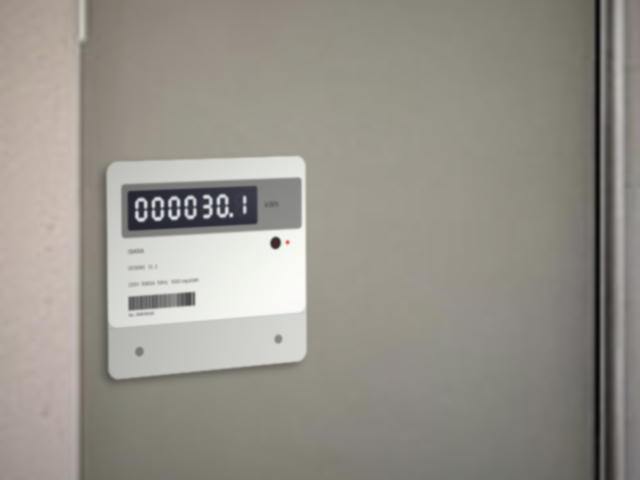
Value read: 30.1,kWh
